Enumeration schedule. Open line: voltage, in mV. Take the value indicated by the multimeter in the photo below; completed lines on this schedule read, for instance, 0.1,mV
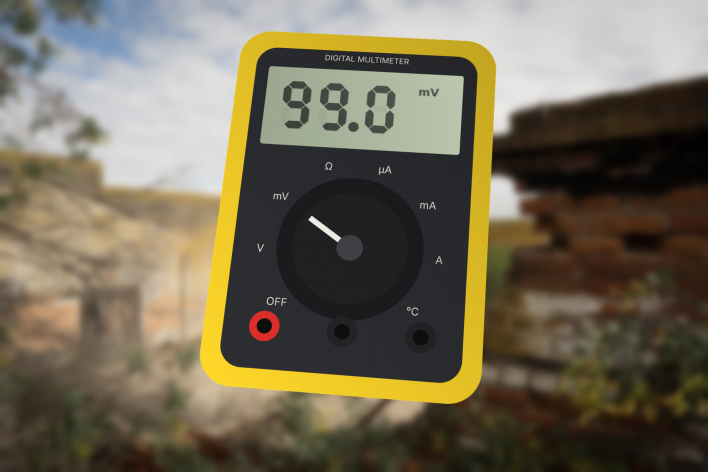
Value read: 99.0,mV
